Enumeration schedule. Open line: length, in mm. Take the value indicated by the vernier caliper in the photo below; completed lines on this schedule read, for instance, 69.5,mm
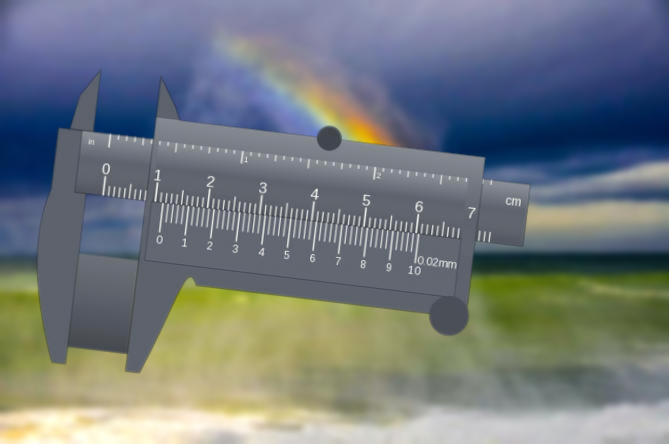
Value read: 11.5,mm
